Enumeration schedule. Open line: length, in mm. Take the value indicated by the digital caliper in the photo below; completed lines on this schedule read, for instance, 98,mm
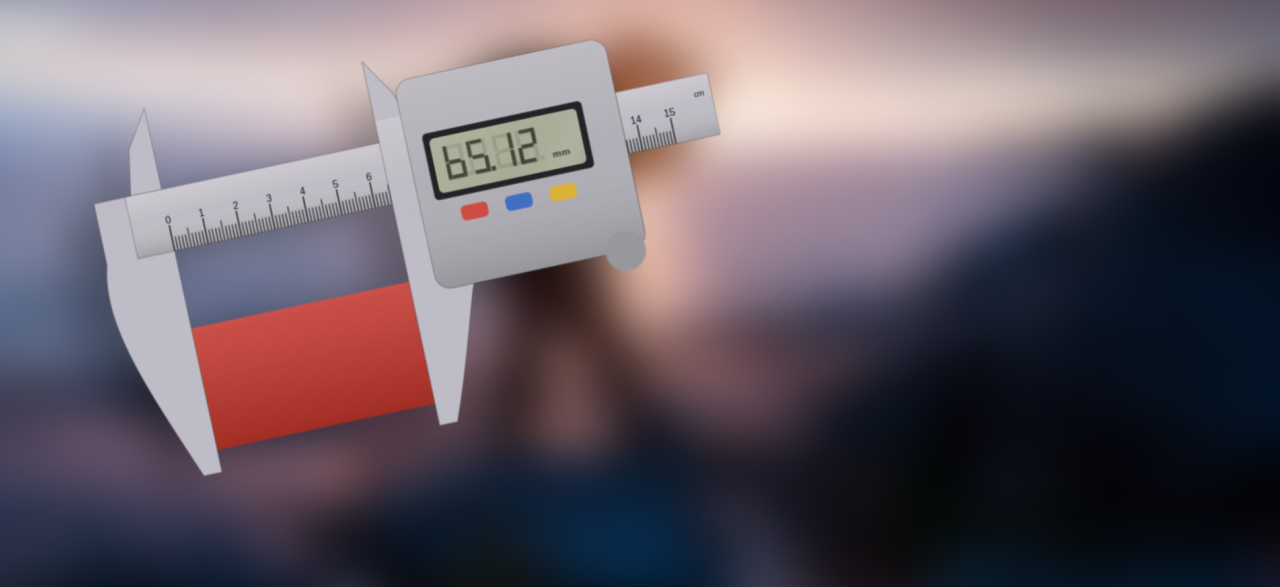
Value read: 65.12,mm
